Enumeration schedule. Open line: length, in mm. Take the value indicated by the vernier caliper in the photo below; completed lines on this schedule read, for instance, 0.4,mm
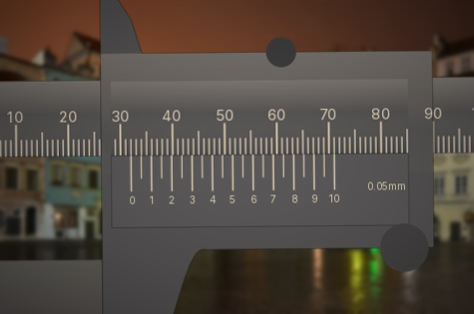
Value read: 32.0,mm
